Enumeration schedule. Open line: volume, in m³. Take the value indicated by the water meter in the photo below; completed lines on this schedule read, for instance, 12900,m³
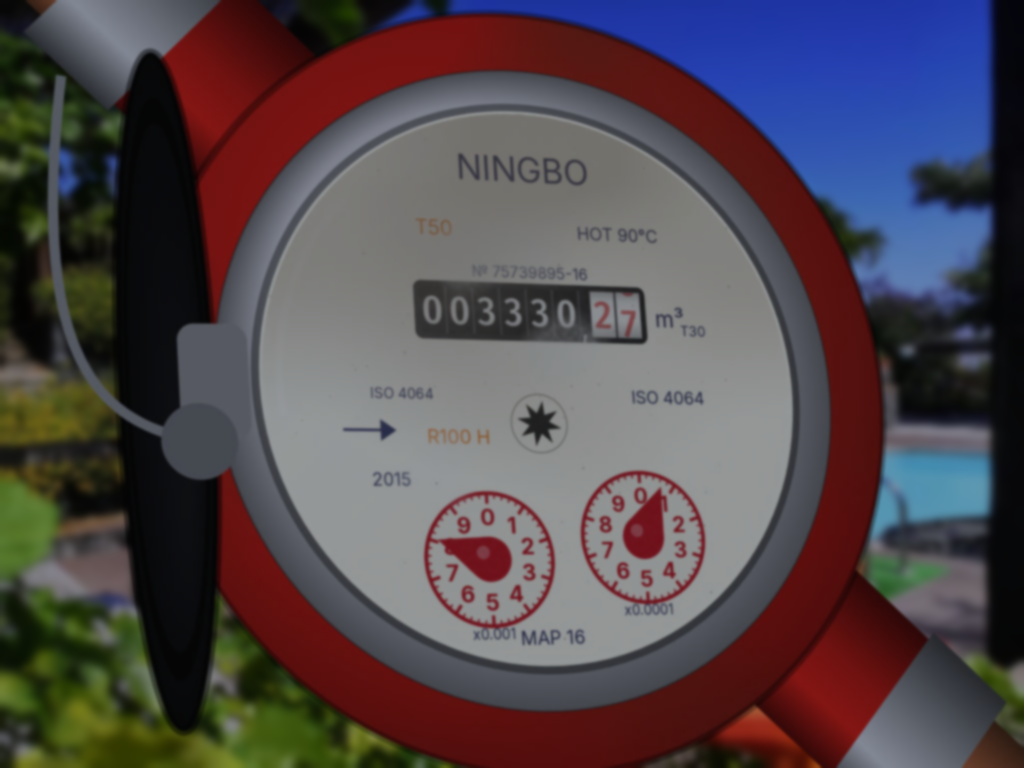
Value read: 3330.2680,m³
